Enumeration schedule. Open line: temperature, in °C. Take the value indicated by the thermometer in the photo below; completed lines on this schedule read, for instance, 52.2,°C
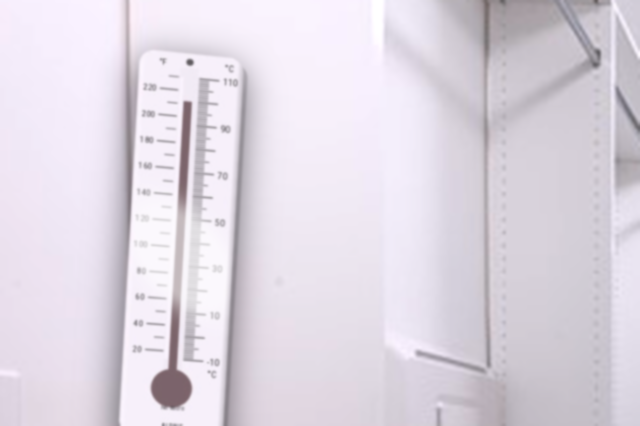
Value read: 100,°C
